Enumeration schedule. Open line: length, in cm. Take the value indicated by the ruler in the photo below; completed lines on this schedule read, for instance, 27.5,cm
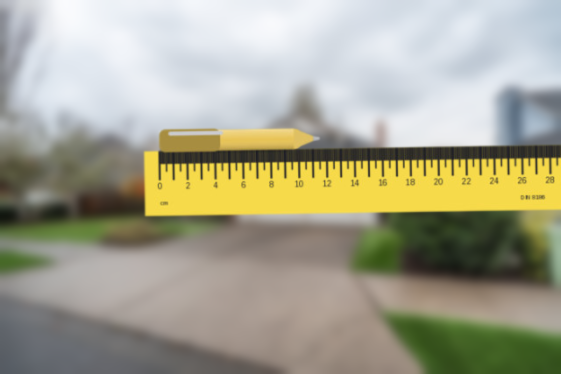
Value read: 11.5,cm
